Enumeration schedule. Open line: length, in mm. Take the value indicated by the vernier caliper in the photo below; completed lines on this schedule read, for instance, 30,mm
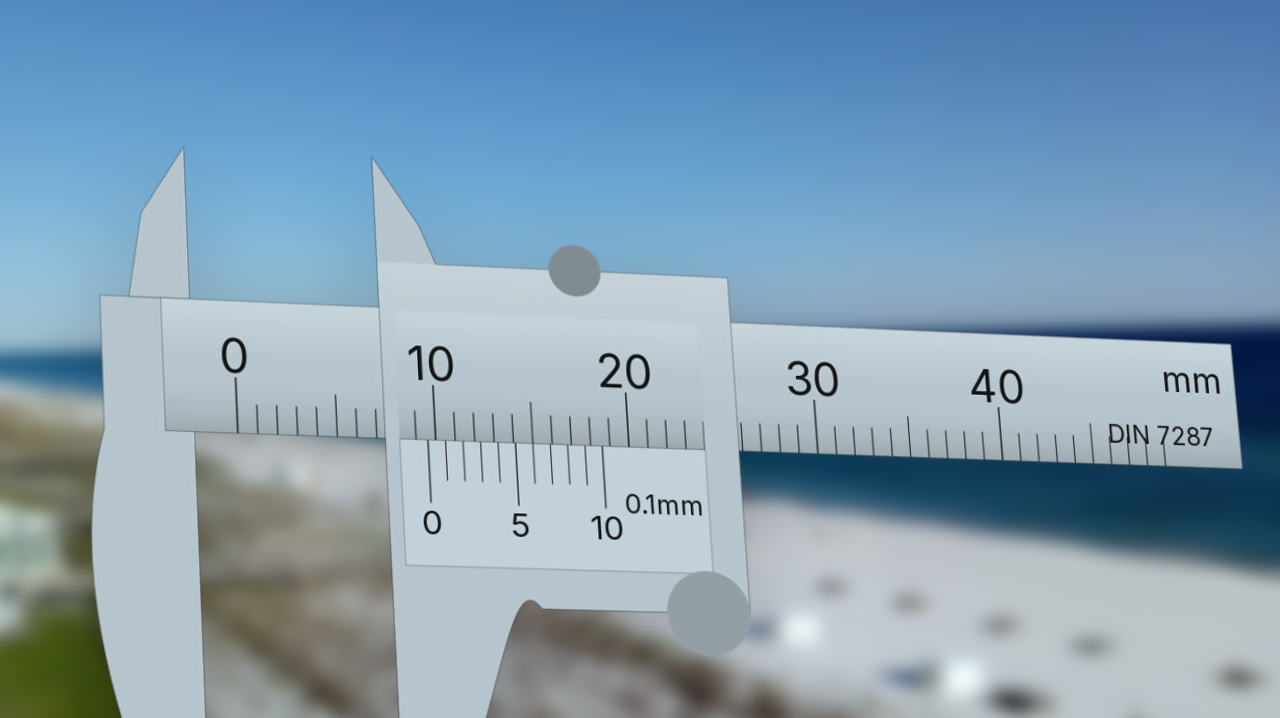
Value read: 9.6,mm
